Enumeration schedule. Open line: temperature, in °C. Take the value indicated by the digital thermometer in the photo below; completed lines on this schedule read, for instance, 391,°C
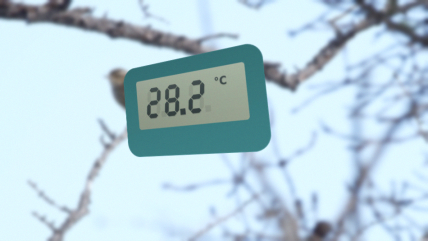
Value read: 28.2,°C
